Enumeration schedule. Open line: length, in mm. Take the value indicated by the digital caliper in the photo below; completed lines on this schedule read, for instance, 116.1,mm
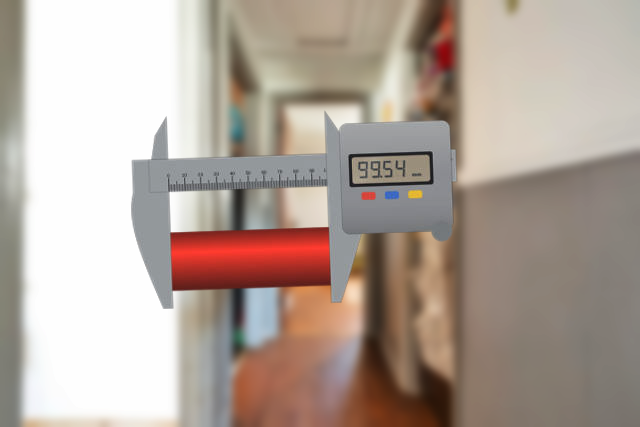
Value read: 99.54,mm
